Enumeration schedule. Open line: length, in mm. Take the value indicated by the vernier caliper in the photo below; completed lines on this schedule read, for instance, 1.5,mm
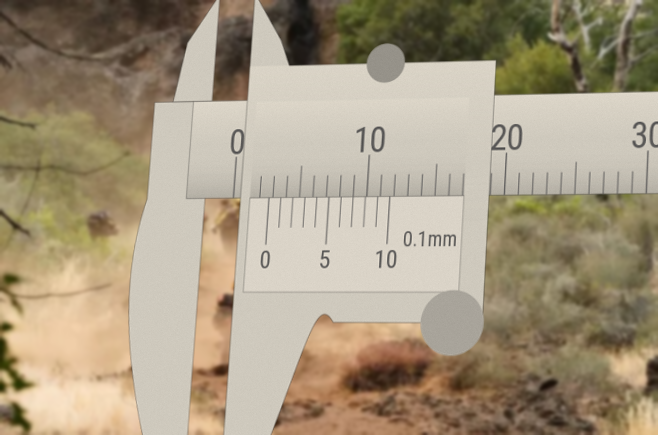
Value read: 2.7,mm
